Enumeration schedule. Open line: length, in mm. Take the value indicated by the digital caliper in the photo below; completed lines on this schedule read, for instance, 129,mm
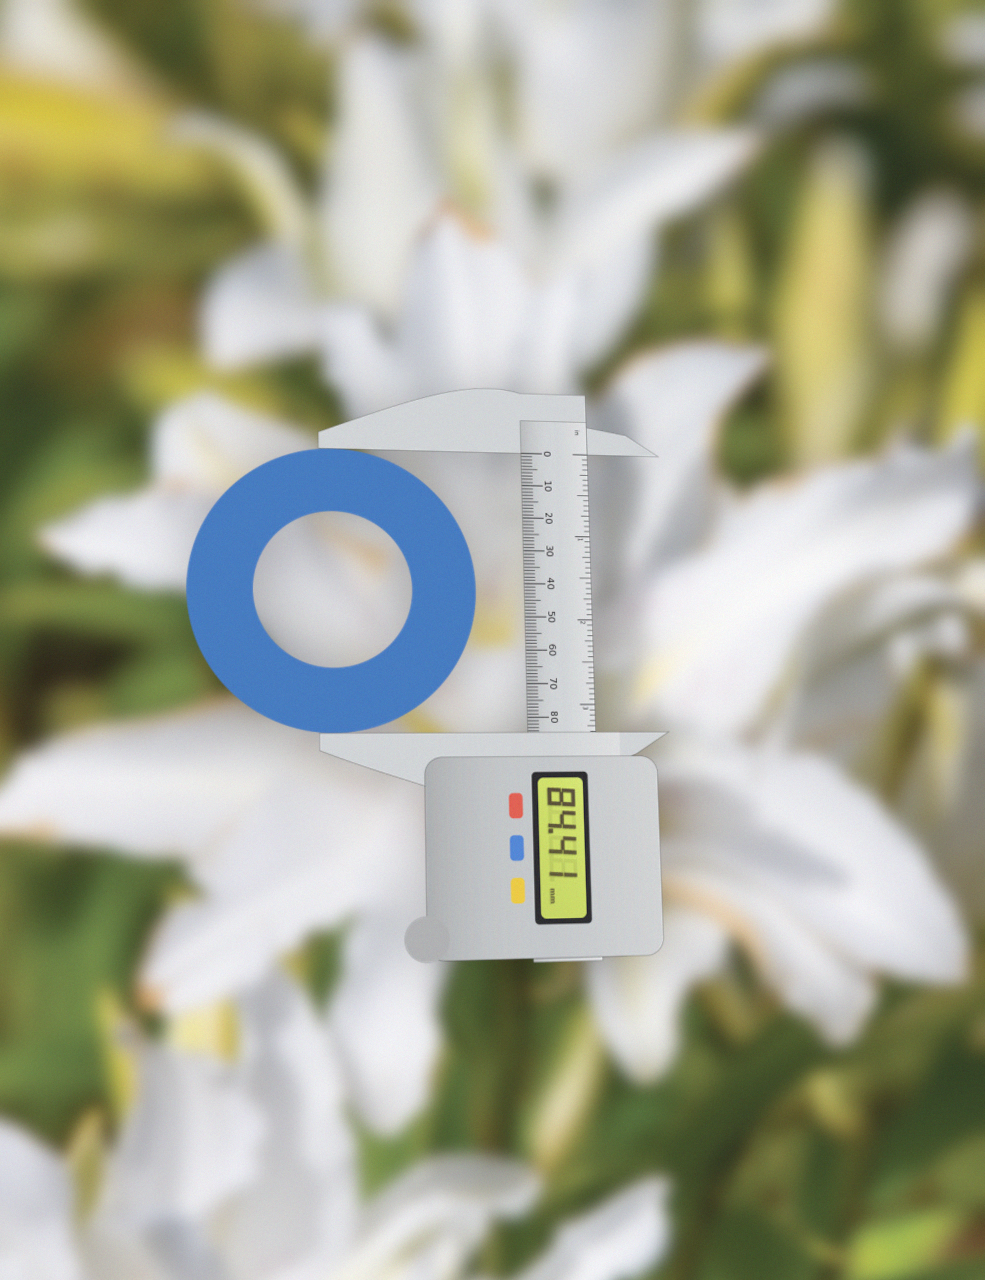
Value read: 84.41,mm
